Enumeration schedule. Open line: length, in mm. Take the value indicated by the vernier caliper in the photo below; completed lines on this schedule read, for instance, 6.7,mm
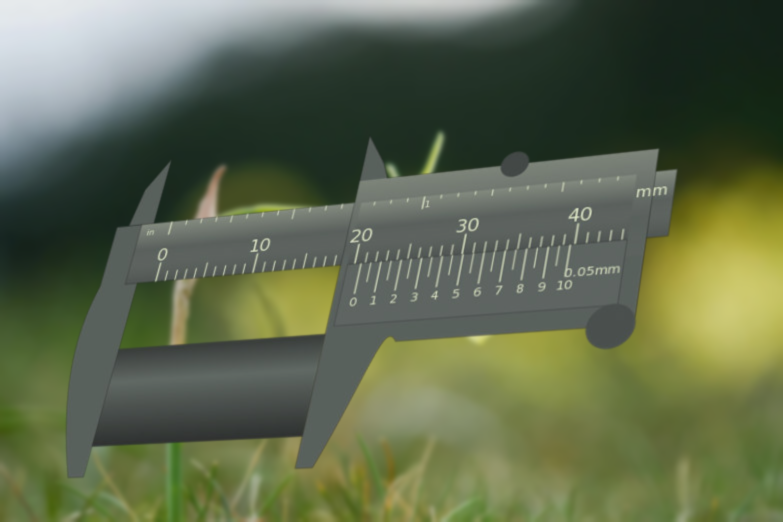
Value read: 20.6,mm
